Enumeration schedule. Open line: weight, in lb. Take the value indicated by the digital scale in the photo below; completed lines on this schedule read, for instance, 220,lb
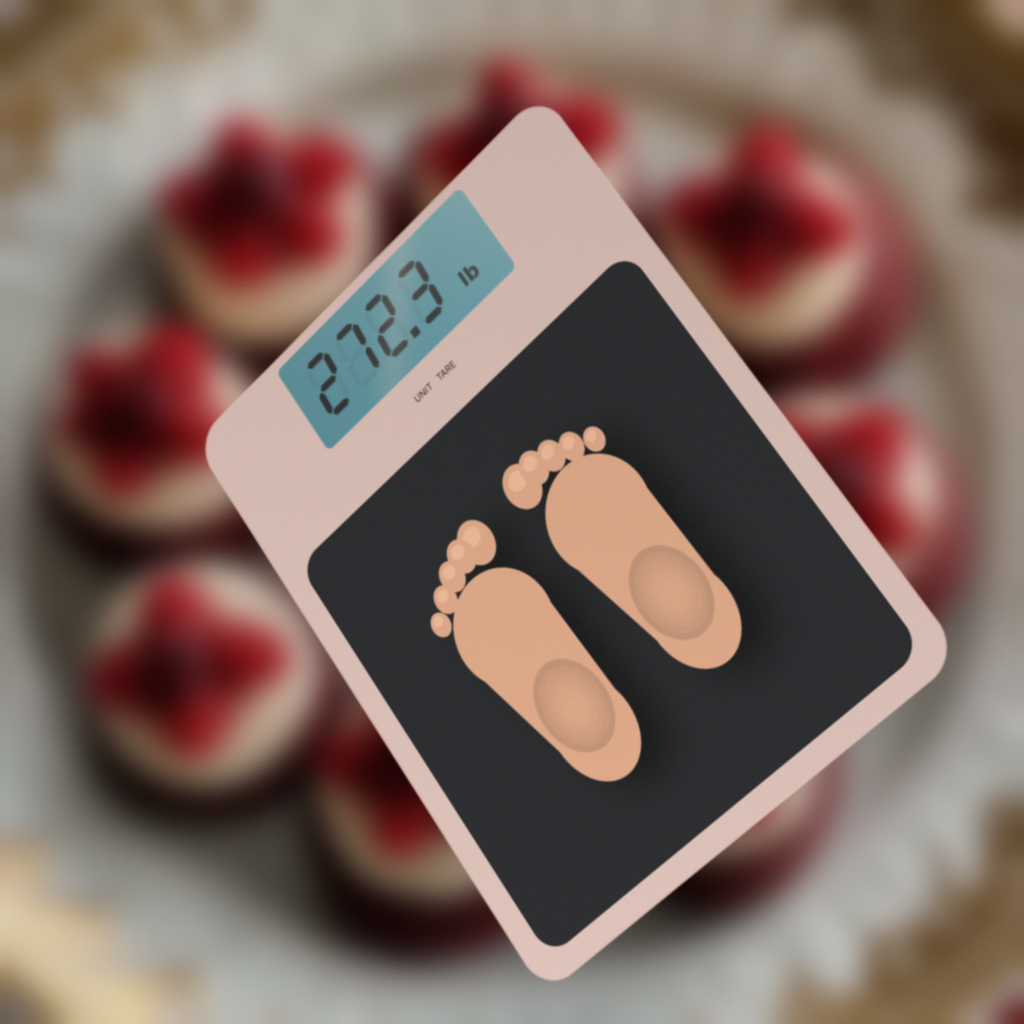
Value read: 272.3,lb
